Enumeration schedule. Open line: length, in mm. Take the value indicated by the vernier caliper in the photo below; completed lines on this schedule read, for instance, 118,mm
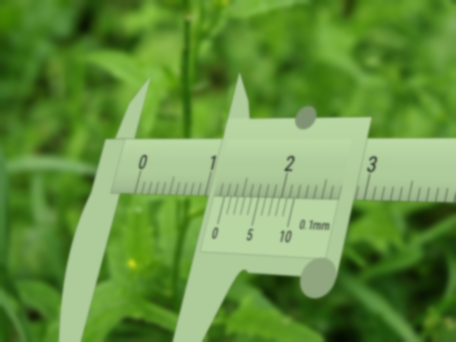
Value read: 12.6,mm
